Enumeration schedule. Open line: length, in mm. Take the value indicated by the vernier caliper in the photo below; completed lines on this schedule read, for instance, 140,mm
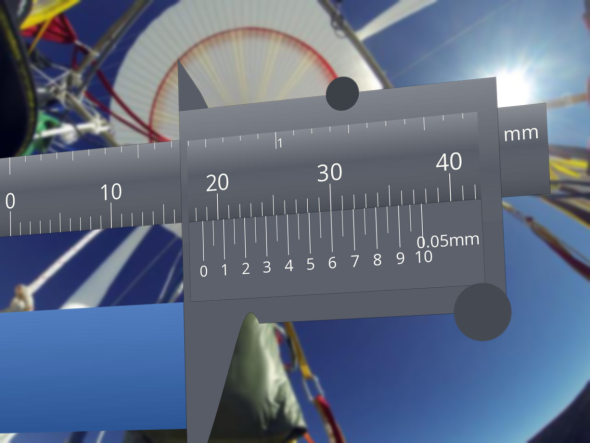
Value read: 18.6,mm
